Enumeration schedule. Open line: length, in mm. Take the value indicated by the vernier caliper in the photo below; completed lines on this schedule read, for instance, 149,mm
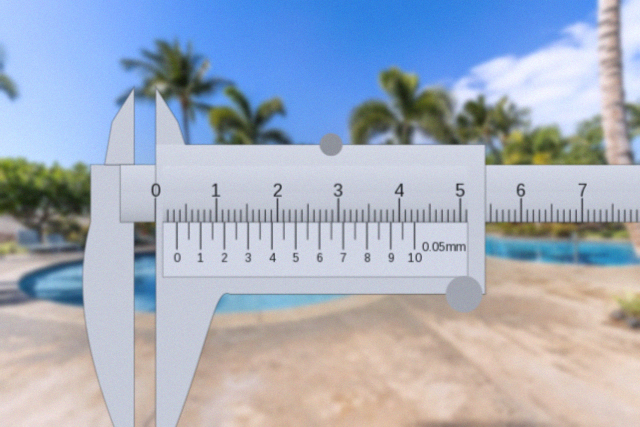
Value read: 3.5,mm
